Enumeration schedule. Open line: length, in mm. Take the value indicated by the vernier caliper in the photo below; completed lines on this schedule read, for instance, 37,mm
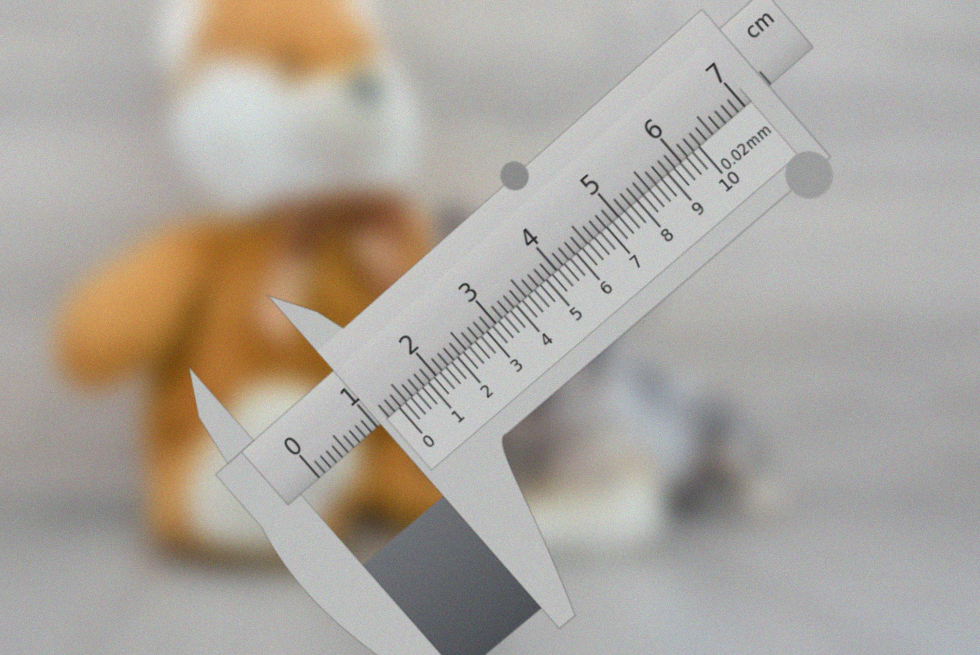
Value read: 13.8,mm
